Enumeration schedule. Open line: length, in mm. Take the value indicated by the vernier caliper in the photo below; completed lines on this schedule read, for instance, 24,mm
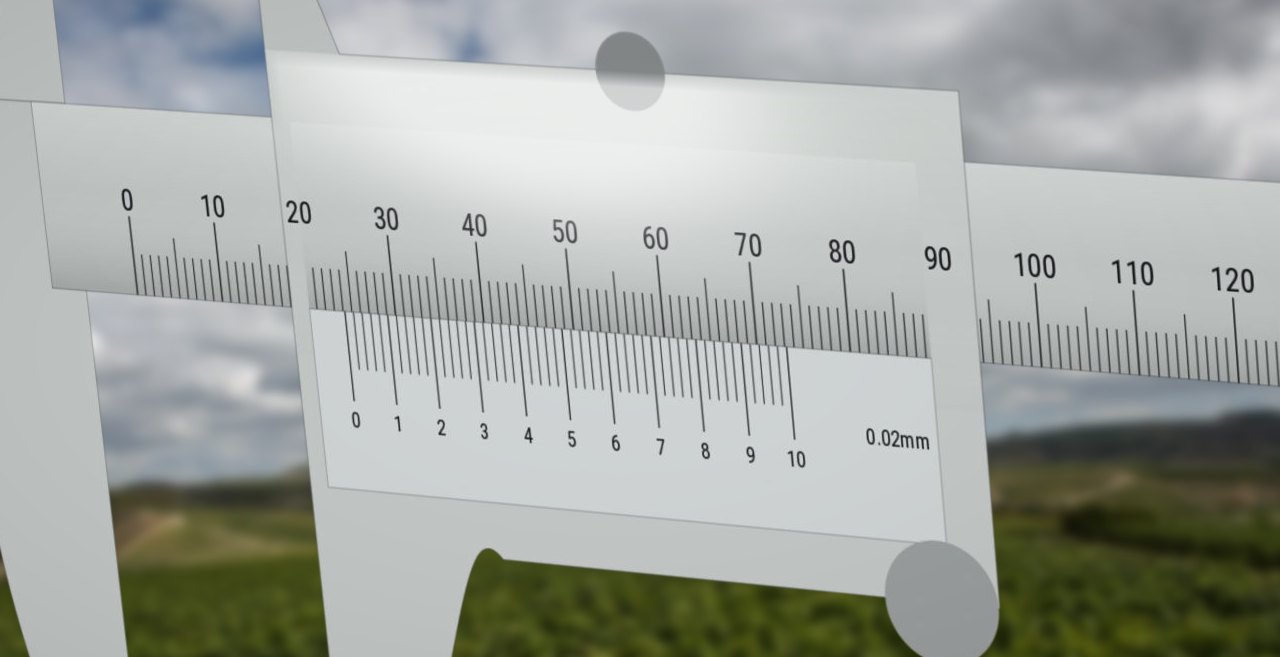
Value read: 24.2,mm
